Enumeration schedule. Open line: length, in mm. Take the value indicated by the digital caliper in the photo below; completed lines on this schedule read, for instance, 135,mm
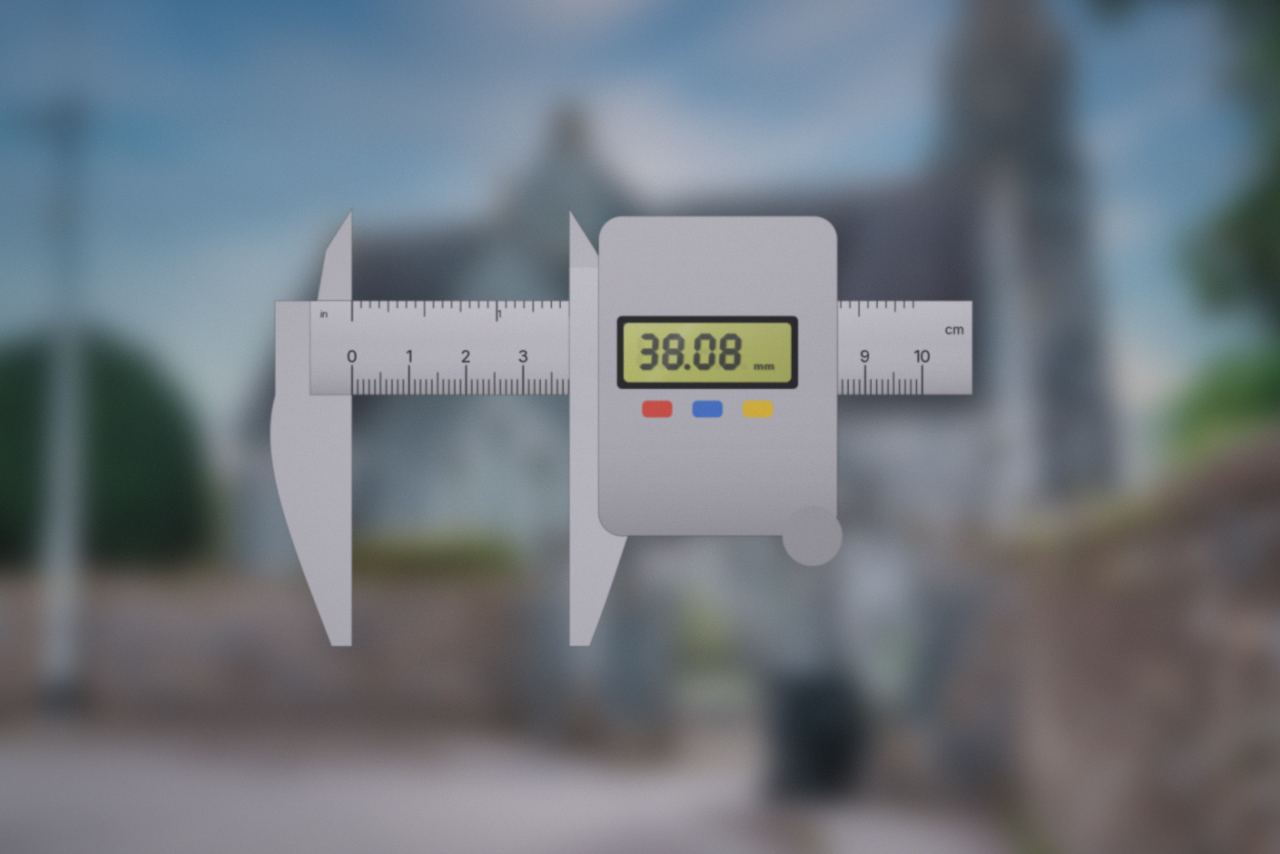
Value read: 38.08,mm
